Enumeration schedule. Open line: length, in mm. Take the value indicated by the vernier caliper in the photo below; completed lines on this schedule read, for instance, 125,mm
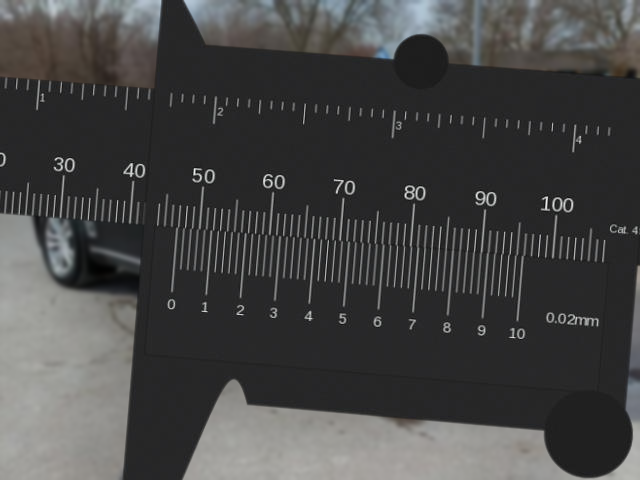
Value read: 46.8,mm
